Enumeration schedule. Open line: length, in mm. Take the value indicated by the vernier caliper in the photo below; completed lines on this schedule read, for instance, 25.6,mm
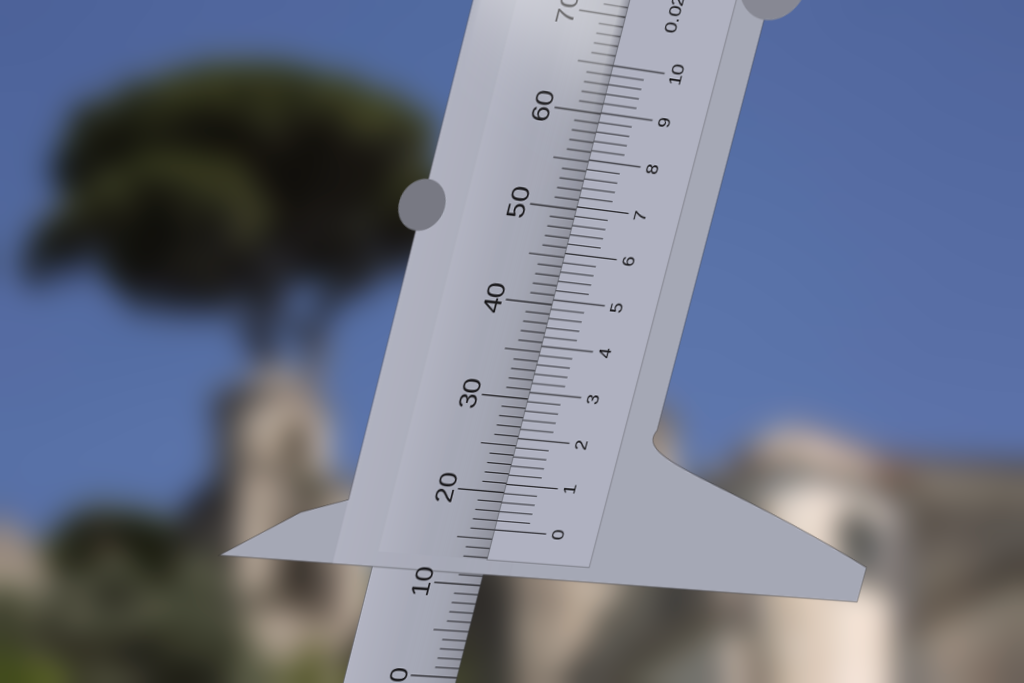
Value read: 16.0,mm
